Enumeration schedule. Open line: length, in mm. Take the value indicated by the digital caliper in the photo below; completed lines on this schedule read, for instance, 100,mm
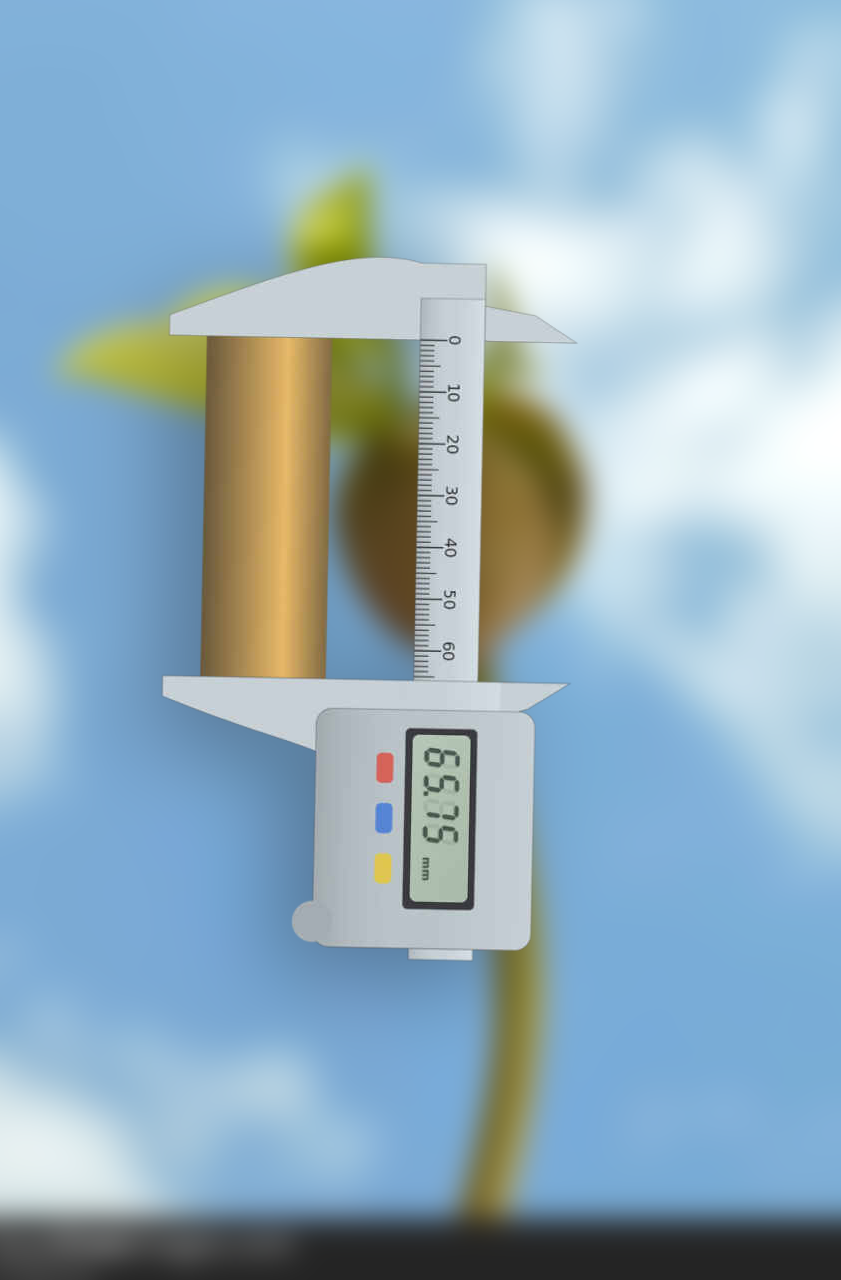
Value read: 65.75,mm
